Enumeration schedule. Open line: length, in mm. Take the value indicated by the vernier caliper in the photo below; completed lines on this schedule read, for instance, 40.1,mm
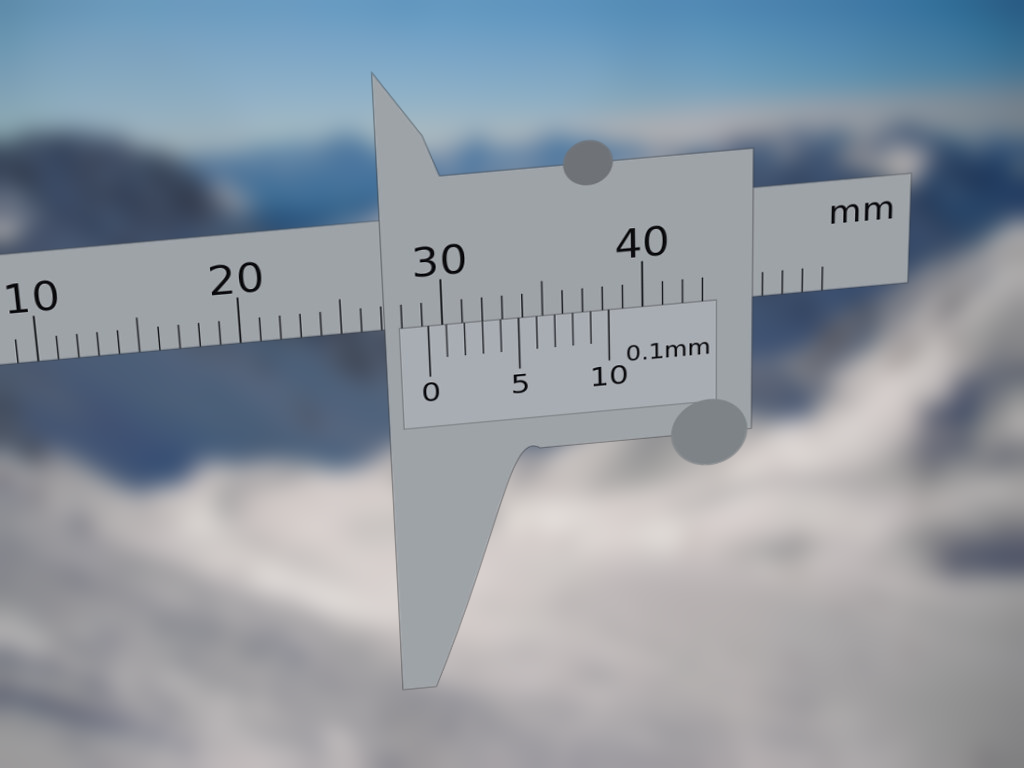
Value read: 29.3,mm
